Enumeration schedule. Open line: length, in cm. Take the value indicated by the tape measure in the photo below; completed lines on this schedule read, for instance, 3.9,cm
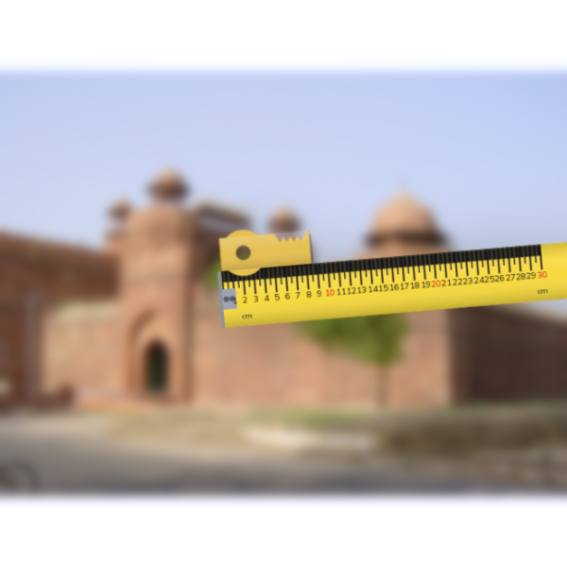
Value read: 8.5,cm
